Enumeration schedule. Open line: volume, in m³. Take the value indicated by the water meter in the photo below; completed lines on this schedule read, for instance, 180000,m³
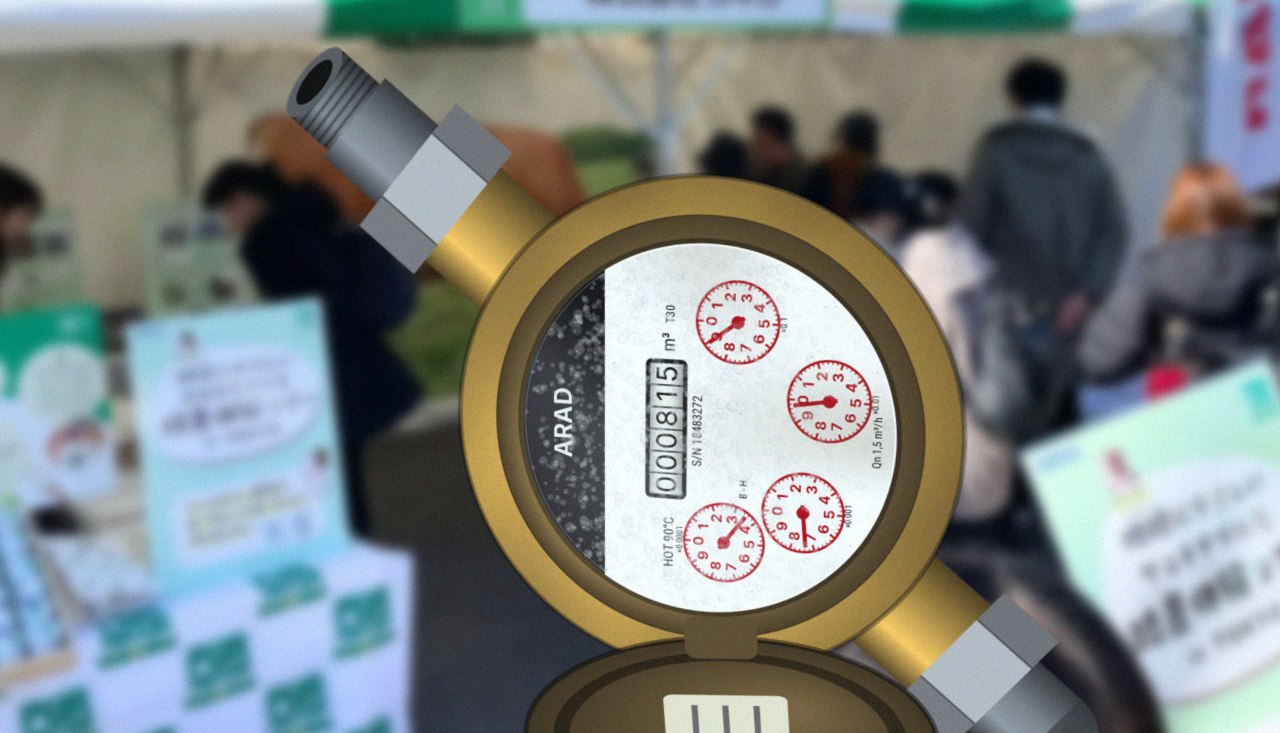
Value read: 815.8973,m³
